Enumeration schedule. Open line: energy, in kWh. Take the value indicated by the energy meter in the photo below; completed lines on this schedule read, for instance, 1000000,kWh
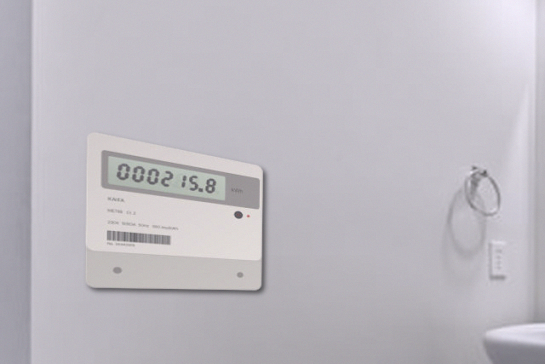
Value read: 215.8,kWh
